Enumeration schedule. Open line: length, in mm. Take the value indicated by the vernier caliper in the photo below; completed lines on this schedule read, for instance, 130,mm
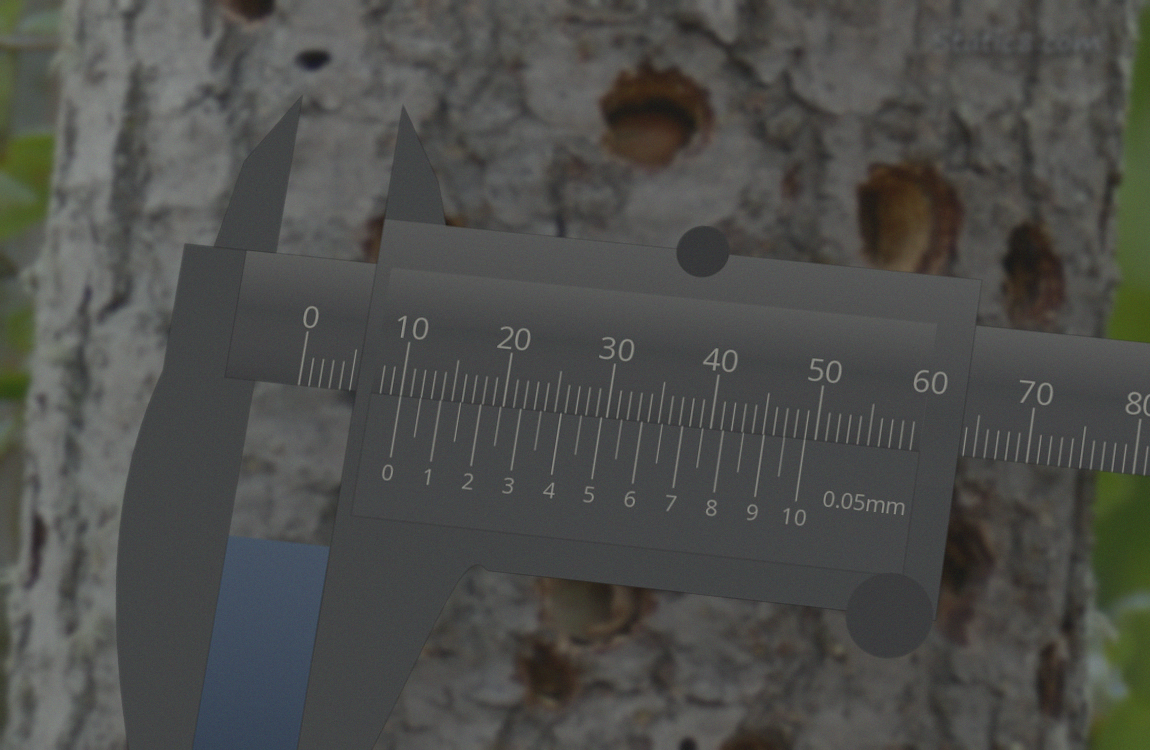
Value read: 10.0,mm
